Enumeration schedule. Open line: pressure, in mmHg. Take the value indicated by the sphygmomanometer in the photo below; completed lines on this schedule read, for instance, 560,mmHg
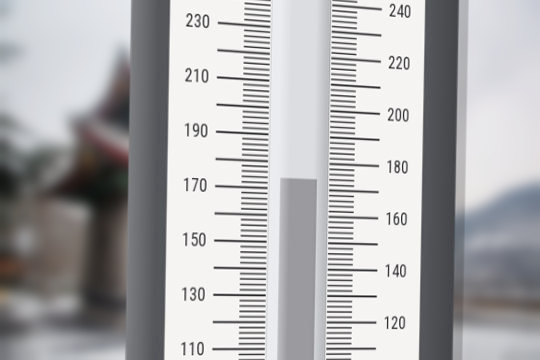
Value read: 174,mmHg
